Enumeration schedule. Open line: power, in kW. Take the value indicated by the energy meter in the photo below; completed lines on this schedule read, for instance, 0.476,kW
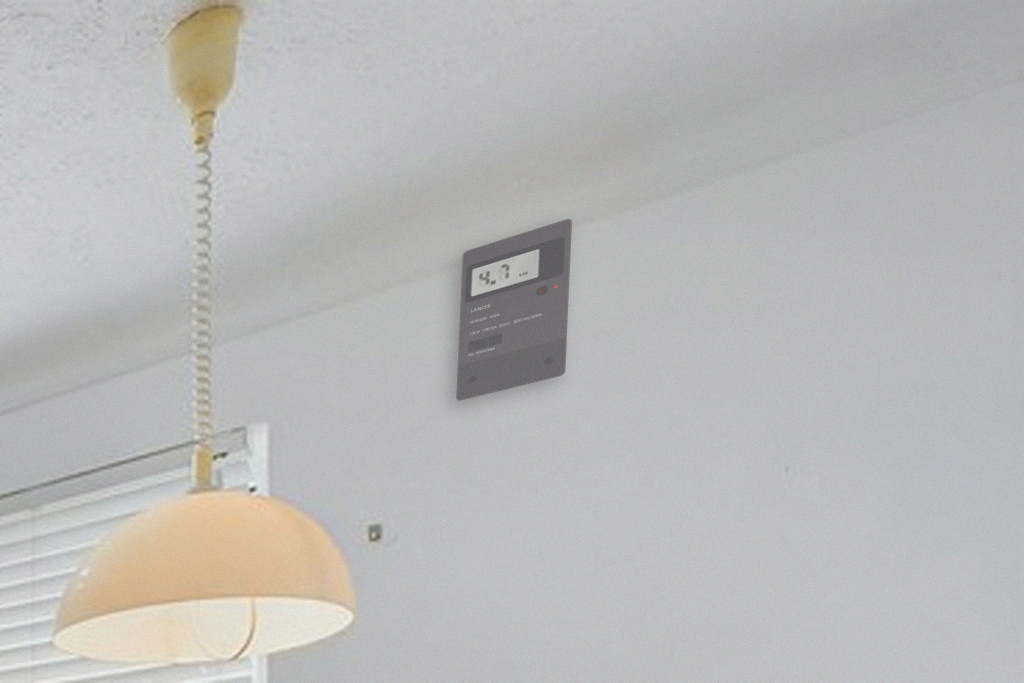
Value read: 4.7,kW
